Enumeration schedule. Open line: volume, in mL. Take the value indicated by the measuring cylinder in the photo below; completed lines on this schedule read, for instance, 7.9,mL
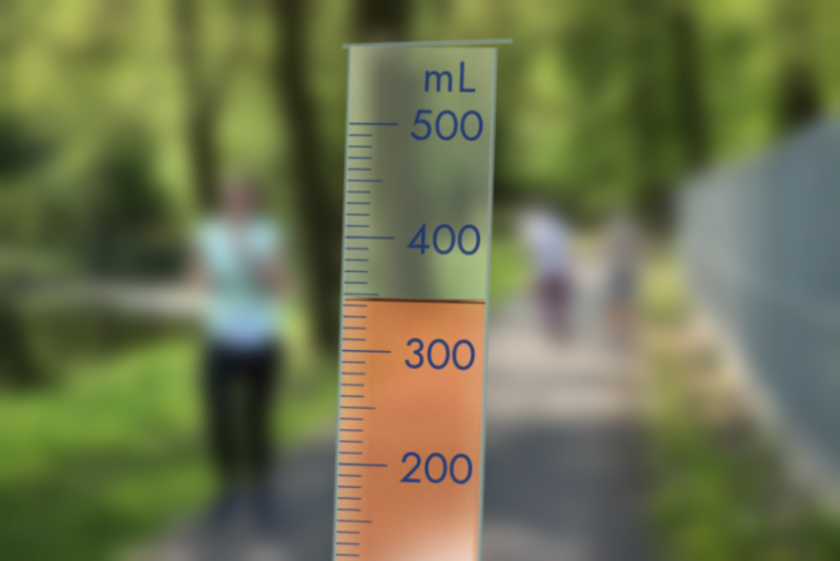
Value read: 345,mL
